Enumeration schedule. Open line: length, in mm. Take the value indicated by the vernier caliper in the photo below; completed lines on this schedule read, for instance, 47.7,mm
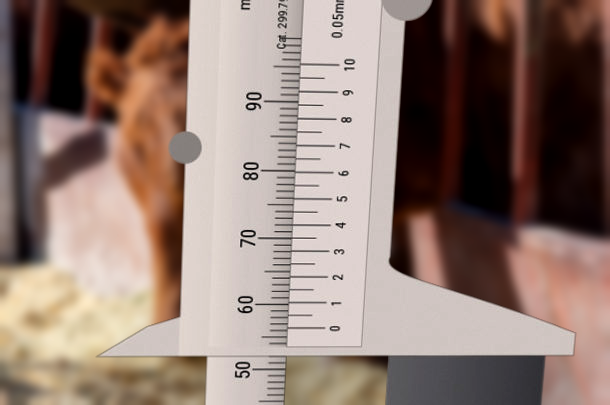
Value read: 56.4,mm
